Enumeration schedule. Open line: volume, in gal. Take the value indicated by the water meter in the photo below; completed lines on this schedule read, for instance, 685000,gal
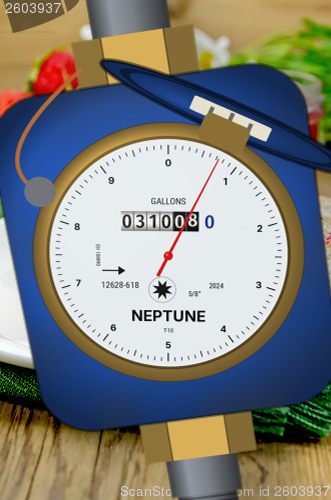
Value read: 310080.7,gal
